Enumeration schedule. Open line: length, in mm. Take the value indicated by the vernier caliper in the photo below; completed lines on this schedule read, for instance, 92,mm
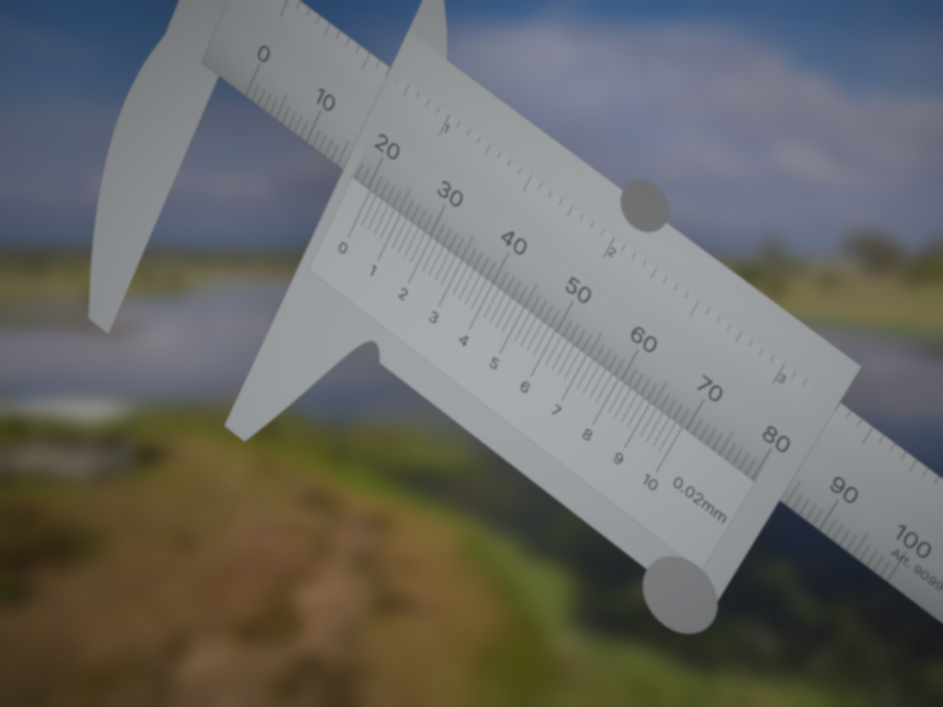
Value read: 20.4,mm
